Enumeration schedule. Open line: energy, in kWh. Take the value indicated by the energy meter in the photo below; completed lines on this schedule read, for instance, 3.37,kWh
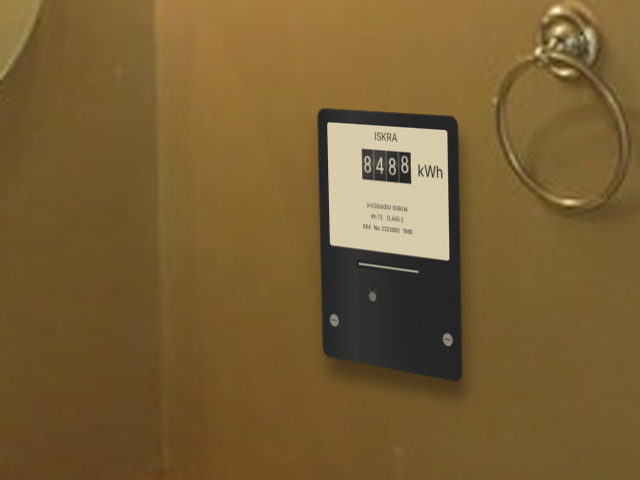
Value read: 8488,kWh
